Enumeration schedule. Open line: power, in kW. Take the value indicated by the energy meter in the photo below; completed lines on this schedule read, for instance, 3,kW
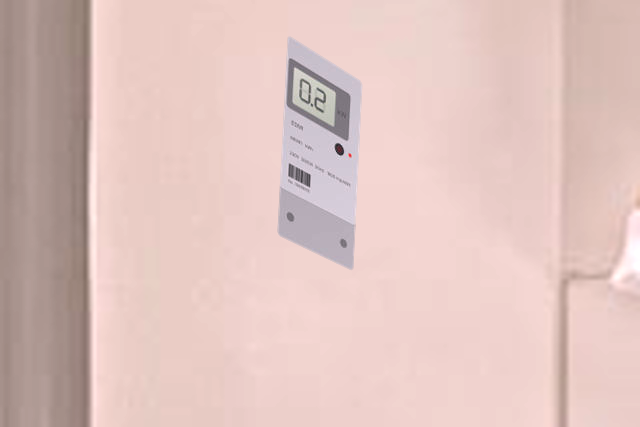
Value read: 0.2,kW
